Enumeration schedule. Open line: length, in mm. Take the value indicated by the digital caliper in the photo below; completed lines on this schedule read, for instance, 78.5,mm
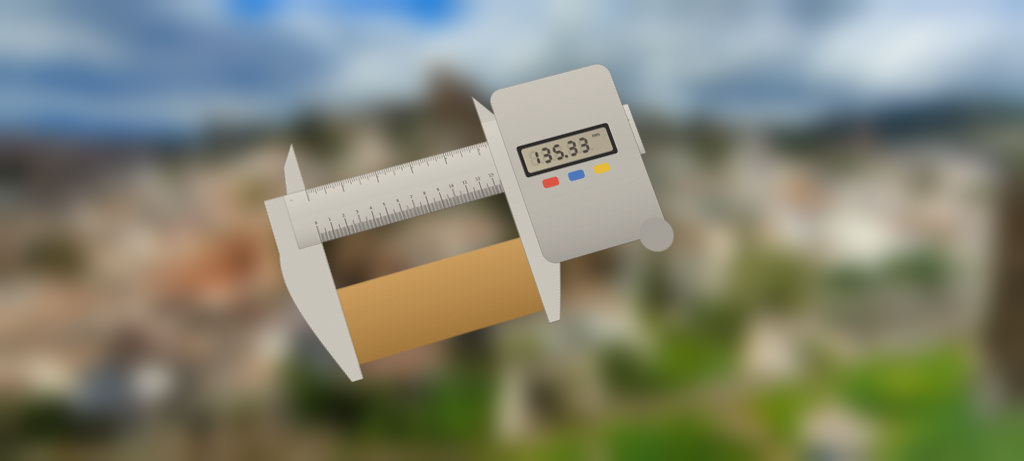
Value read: 135.33,mm
